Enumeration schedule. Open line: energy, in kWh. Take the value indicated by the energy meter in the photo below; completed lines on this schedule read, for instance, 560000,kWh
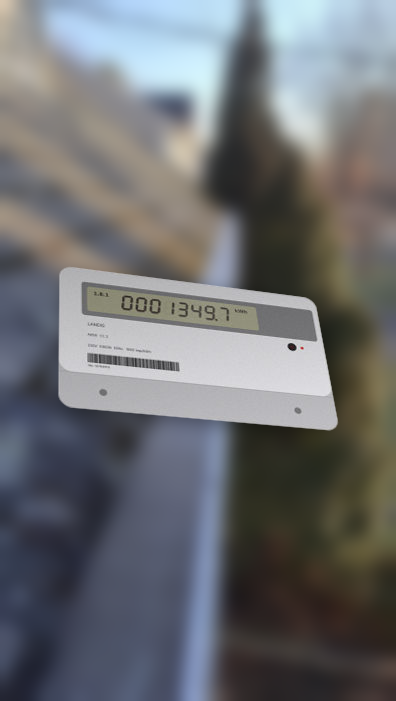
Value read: 1349.7,kWh
